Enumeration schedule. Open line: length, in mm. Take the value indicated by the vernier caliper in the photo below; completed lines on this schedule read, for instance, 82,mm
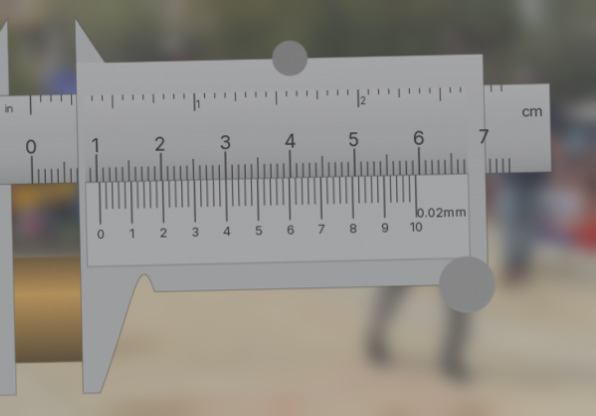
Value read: 10.4,mm
